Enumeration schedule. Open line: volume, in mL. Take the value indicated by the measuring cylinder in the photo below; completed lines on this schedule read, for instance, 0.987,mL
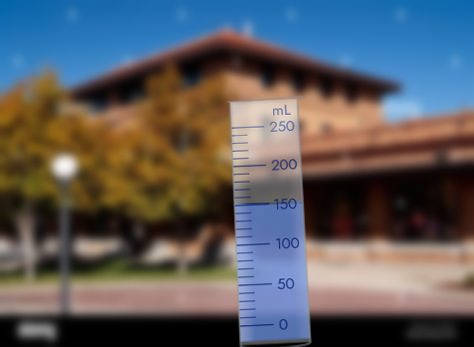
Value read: 150,mL
